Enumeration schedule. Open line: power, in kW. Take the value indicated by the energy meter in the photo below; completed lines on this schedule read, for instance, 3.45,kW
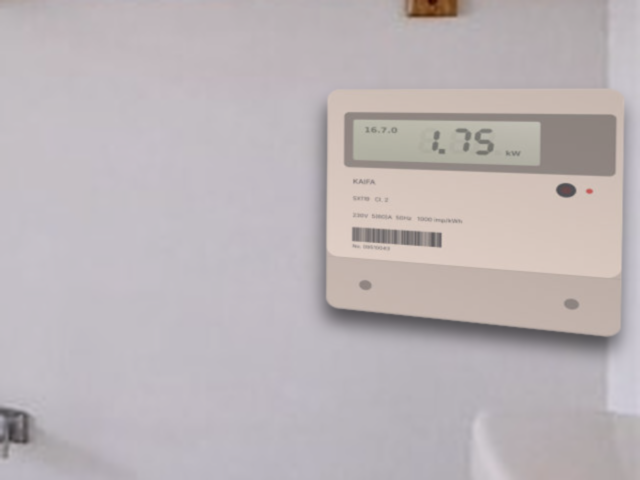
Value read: 1.75,kW
